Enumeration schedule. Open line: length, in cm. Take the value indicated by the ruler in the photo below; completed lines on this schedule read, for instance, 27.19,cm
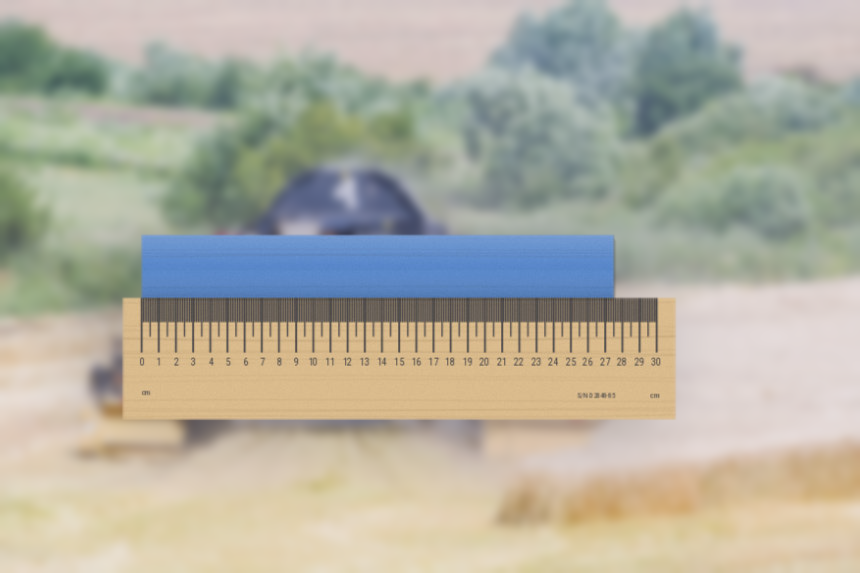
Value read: 27.5,cm
